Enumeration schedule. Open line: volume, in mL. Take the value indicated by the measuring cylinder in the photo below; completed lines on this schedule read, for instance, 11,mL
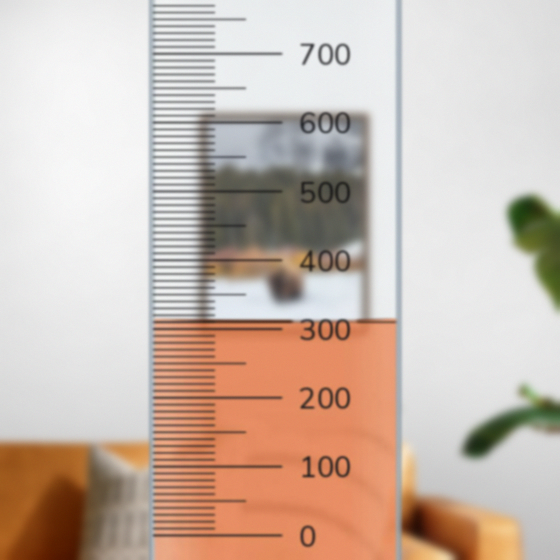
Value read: 310,mL
